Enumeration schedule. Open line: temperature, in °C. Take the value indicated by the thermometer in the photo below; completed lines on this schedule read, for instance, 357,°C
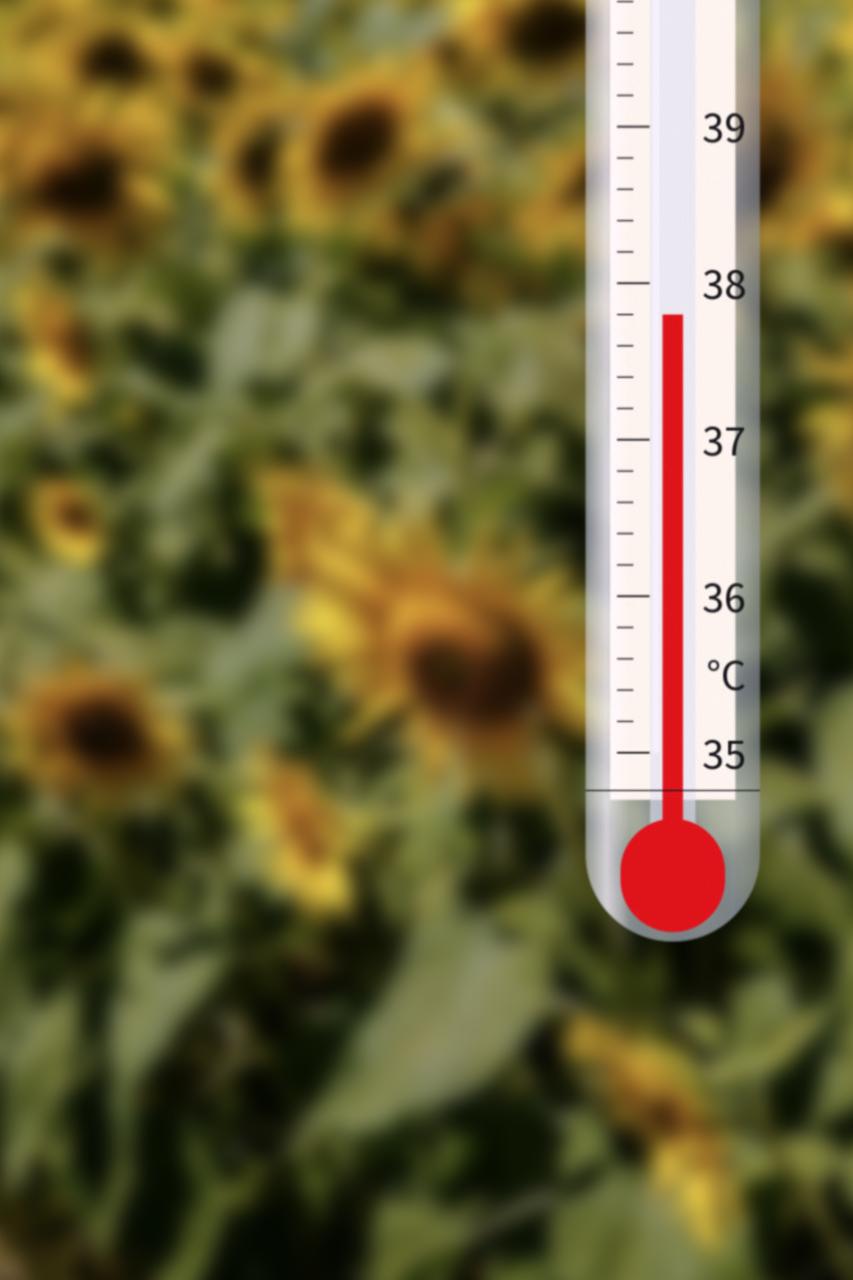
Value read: 37.8,°C
